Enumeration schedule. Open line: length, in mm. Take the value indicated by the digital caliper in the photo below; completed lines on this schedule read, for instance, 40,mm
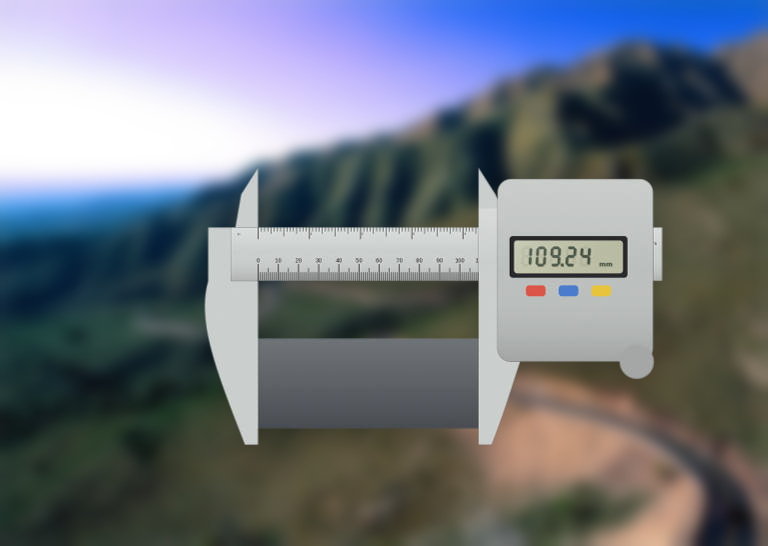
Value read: 109.24,mm
